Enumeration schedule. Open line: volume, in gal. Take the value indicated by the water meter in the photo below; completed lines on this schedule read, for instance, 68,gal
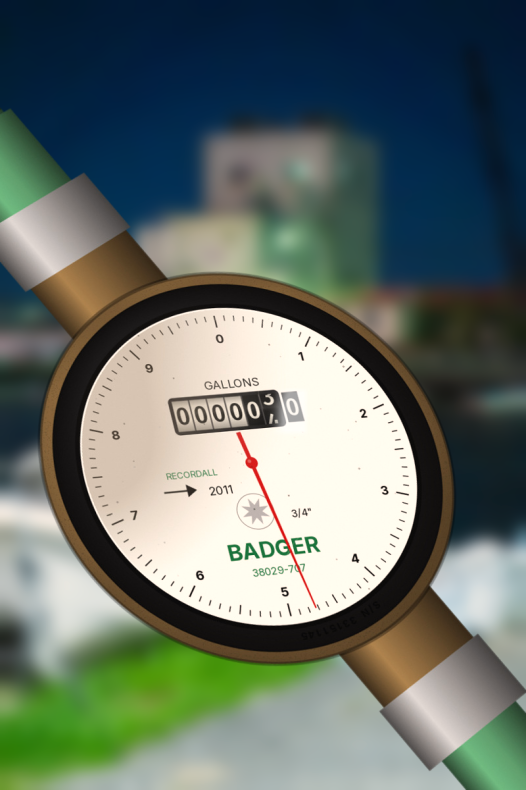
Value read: 34.7,gal
